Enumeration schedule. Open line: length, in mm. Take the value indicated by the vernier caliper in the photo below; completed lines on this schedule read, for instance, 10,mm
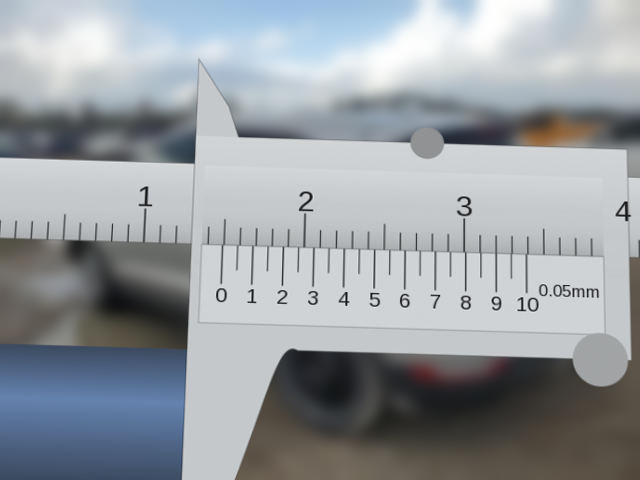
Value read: 14.9,mm
